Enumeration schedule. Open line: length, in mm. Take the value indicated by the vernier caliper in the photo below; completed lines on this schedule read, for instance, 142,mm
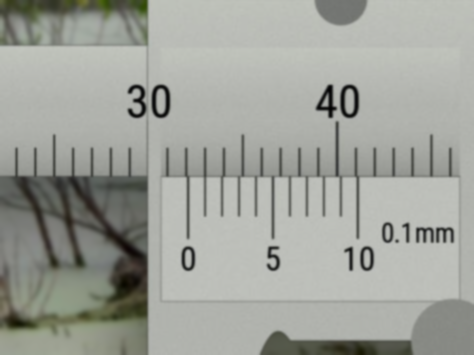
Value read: 32.1,mm
